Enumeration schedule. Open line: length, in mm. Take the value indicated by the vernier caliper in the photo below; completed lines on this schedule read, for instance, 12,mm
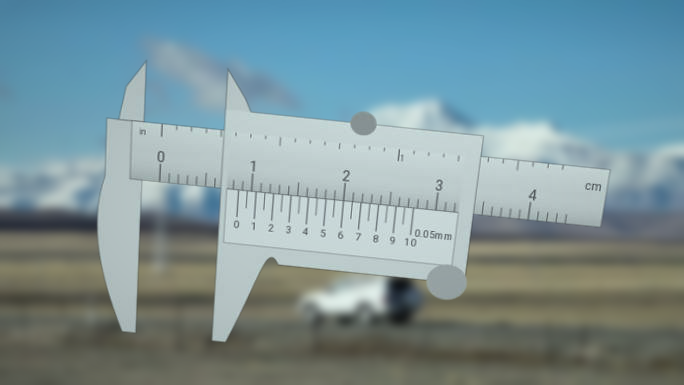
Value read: 8.6,mm
